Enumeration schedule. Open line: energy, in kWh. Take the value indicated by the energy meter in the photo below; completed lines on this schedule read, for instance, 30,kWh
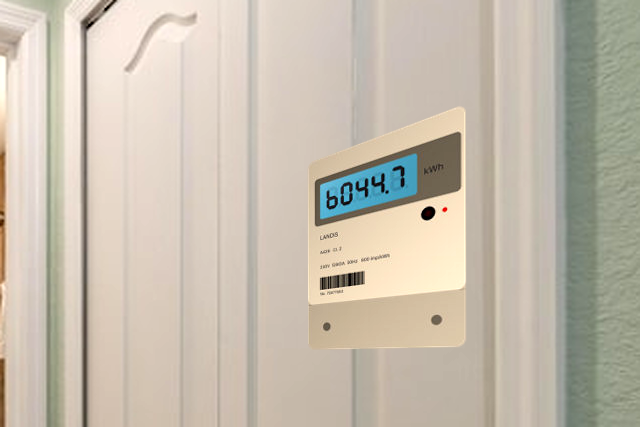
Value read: 6044.7,kWh
